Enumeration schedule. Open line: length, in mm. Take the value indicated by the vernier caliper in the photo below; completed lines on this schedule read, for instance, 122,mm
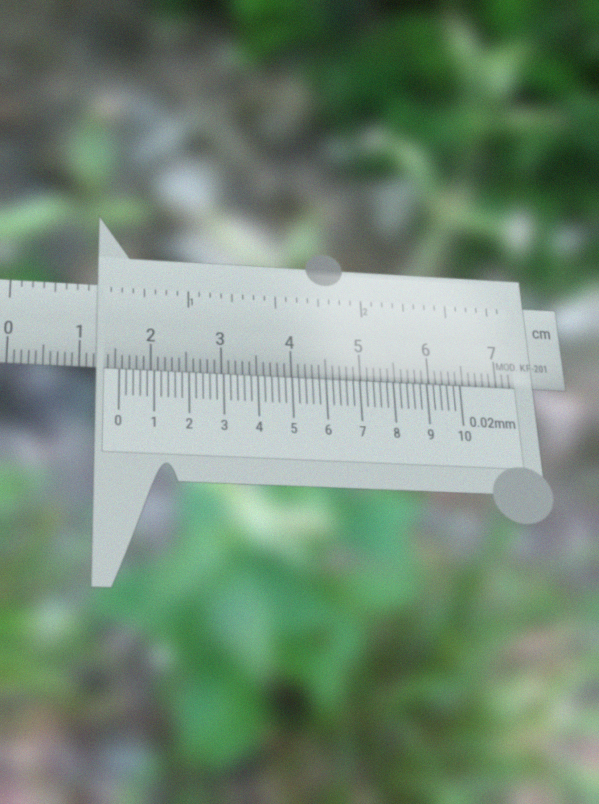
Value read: 15.6,mm
